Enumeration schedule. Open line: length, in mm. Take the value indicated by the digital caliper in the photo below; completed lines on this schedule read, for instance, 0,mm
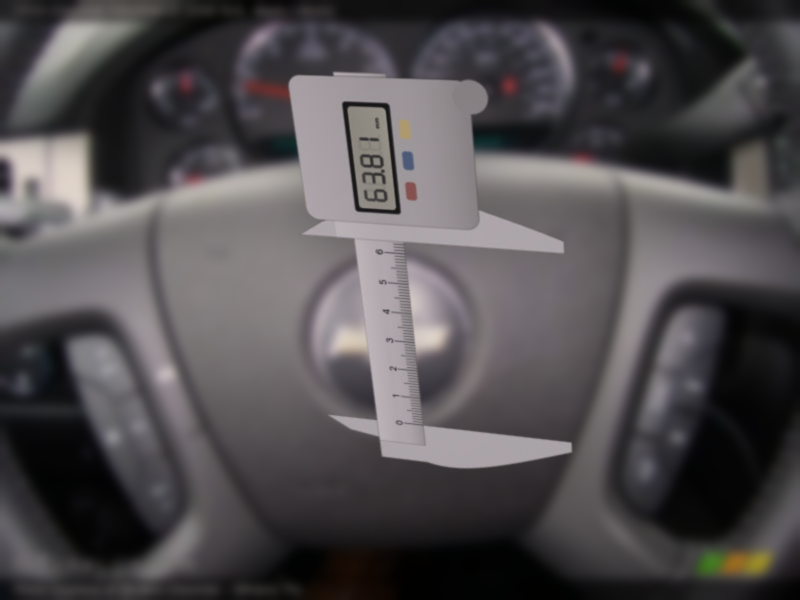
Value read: 63.81,mm
